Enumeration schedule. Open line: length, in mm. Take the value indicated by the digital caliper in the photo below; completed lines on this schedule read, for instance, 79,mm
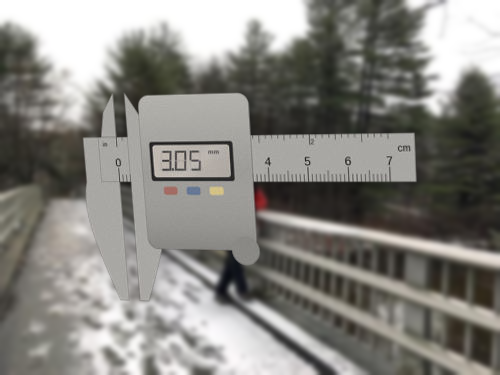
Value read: 3.05,mm
